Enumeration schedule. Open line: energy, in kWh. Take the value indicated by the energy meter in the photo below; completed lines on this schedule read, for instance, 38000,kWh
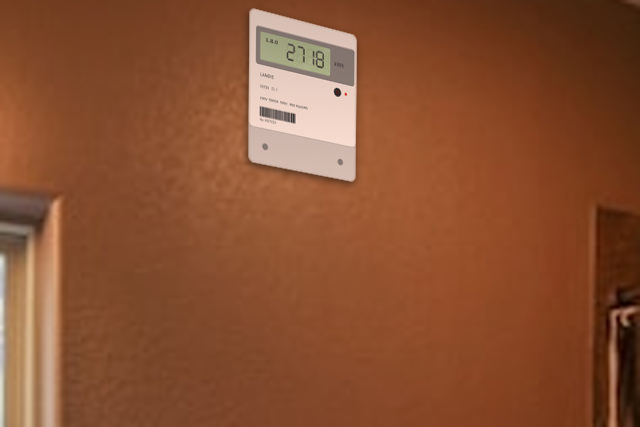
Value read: 2718,kWh
